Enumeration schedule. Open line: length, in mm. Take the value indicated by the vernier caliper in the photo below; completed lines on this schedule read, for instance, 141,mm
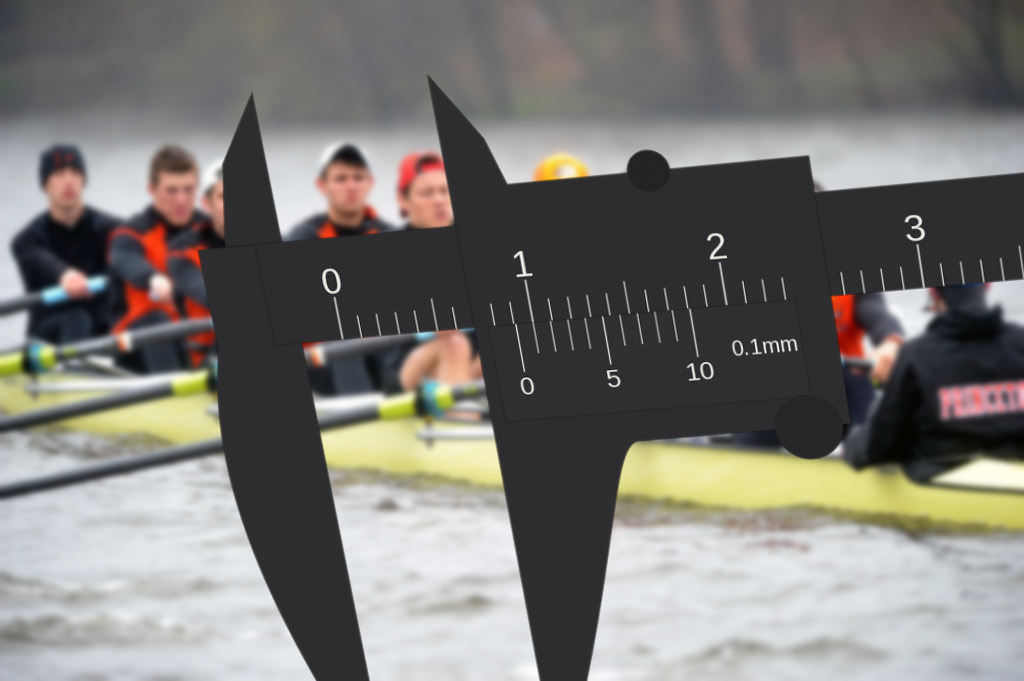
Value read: 9.1,mm
